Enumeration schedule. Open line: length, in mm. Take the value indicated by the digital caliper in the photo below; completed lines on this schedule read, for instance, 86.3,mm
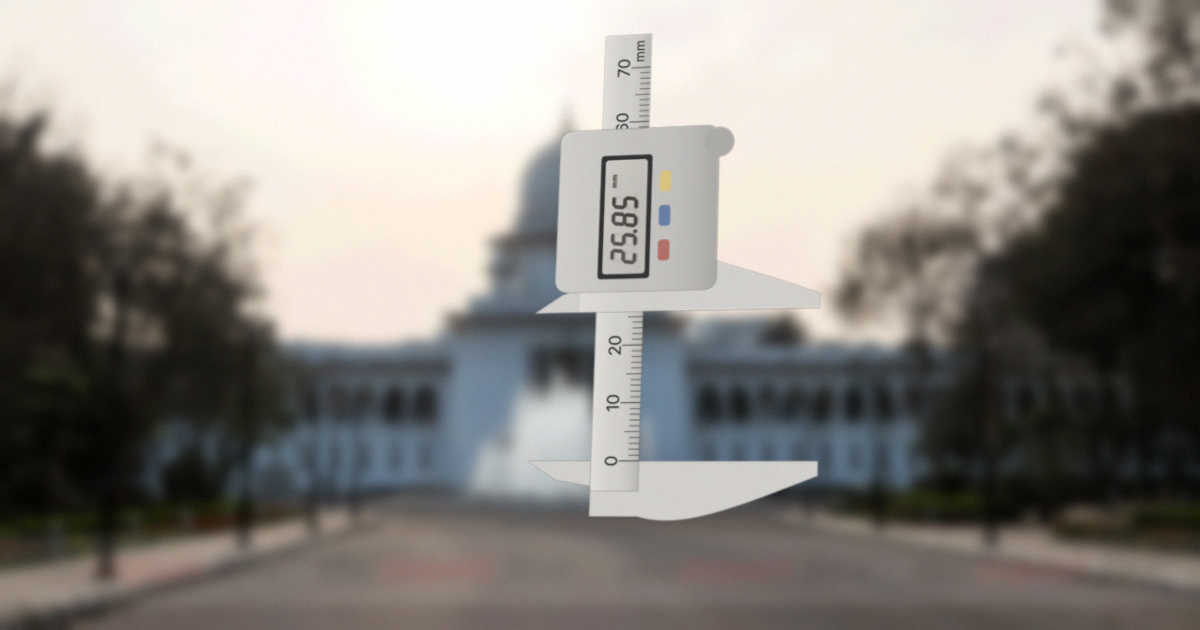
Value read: 25.85,mm
